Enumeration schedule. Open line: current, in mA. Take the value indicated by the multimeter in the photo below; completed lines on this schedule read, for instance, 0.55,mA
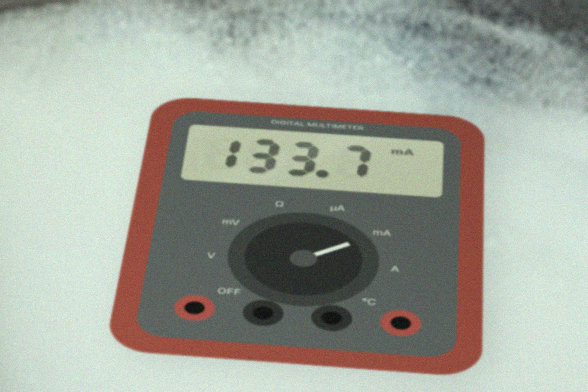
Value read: 133.7,mA
